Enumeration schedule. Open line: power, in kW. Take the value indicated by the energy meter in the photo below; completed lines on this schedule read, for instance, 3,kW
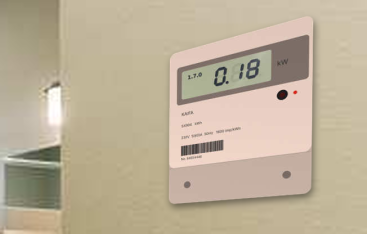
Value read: 0.18,kW
